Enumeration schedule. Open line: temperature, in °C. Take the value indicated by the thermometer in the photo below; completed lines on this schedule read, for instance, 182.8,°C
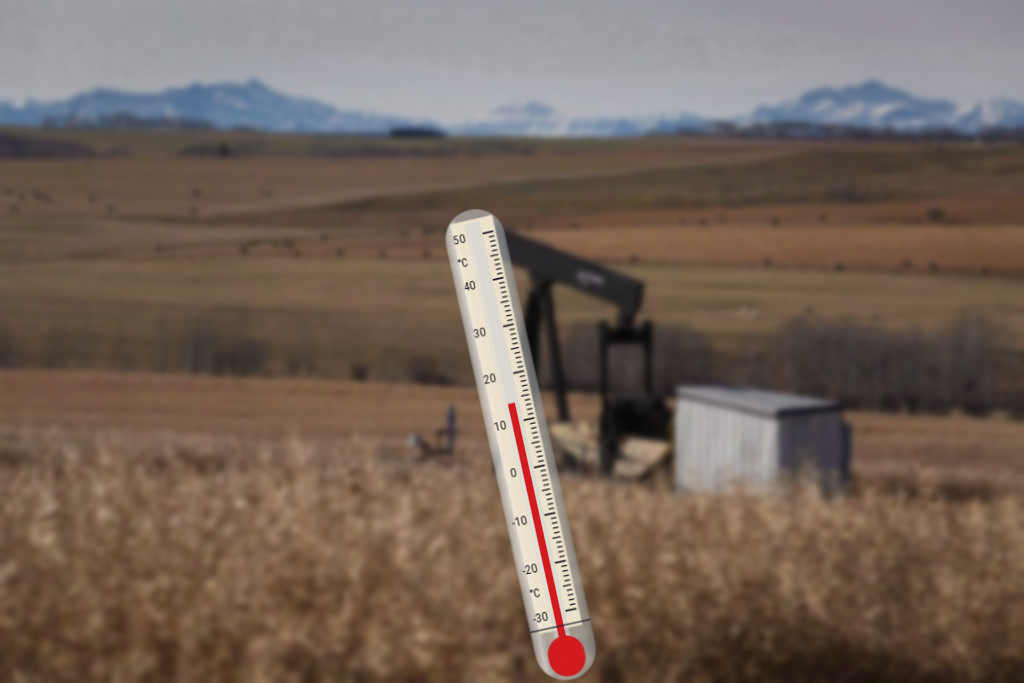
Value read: 14,°C
